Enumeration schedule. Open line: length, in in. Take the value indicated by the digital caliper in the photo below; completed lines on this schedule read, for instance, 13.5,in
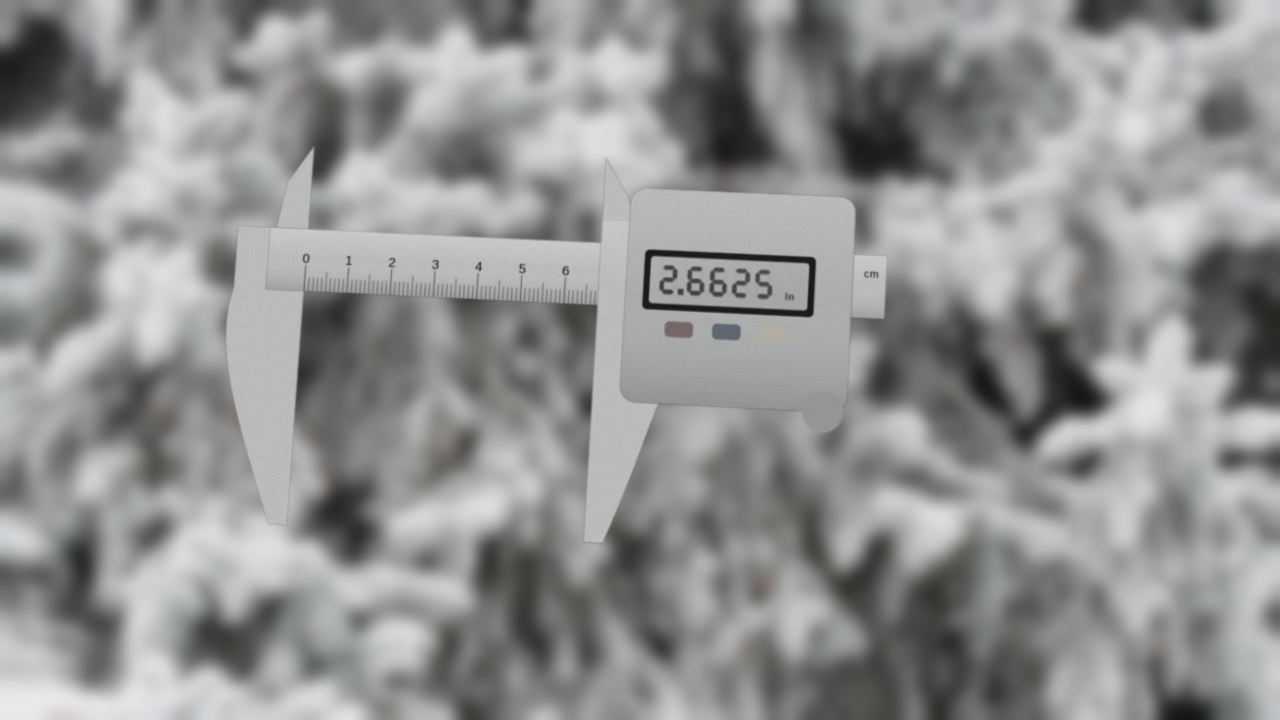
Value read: 2.6625,in
